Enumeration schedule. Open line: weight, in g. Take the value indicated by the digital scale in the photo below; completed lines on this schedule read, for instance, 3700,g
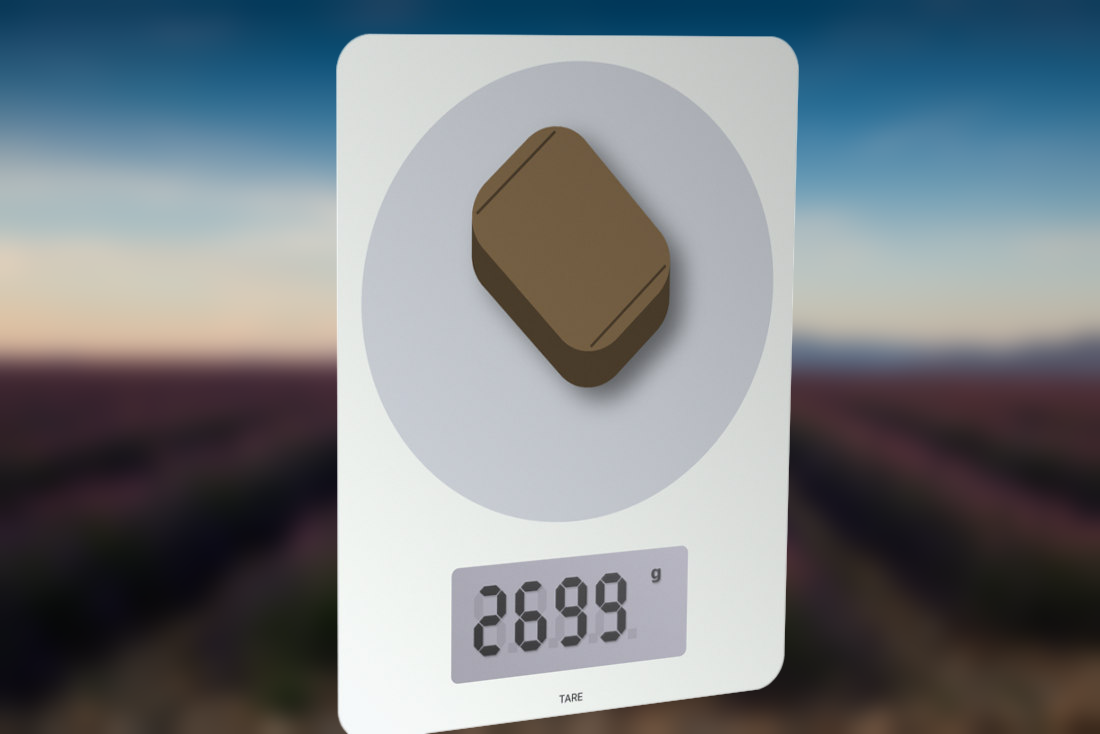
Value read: 2699,g
